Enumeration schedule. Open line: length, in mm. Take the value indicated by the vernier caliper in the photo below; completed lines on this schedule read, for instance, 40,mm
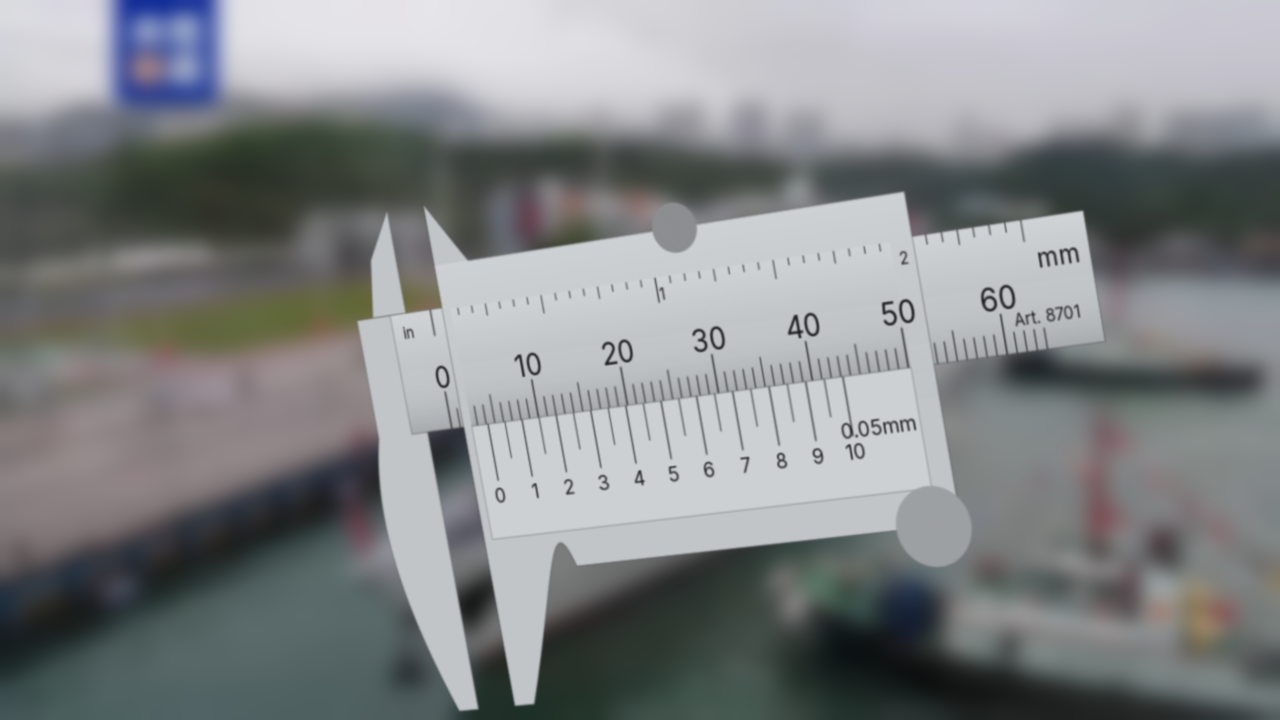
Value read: 4.2,mm
